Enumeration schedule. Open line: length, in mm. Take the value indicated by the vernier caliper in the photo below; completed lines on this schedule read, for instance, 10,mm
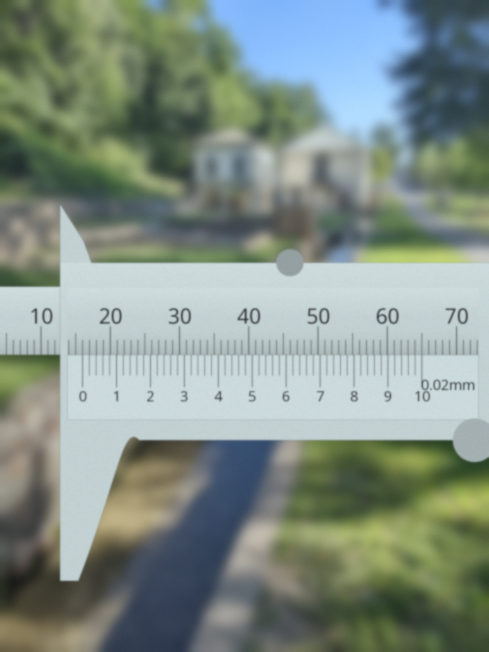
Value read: 16.0,mm
